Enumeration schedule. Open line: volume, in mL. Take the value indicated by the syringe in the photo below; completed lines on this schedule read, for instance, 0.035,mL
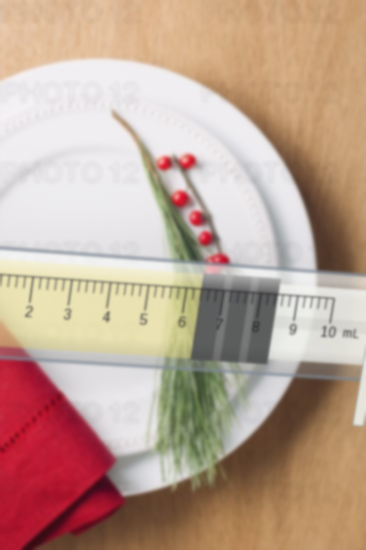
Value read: 6.4,mL
